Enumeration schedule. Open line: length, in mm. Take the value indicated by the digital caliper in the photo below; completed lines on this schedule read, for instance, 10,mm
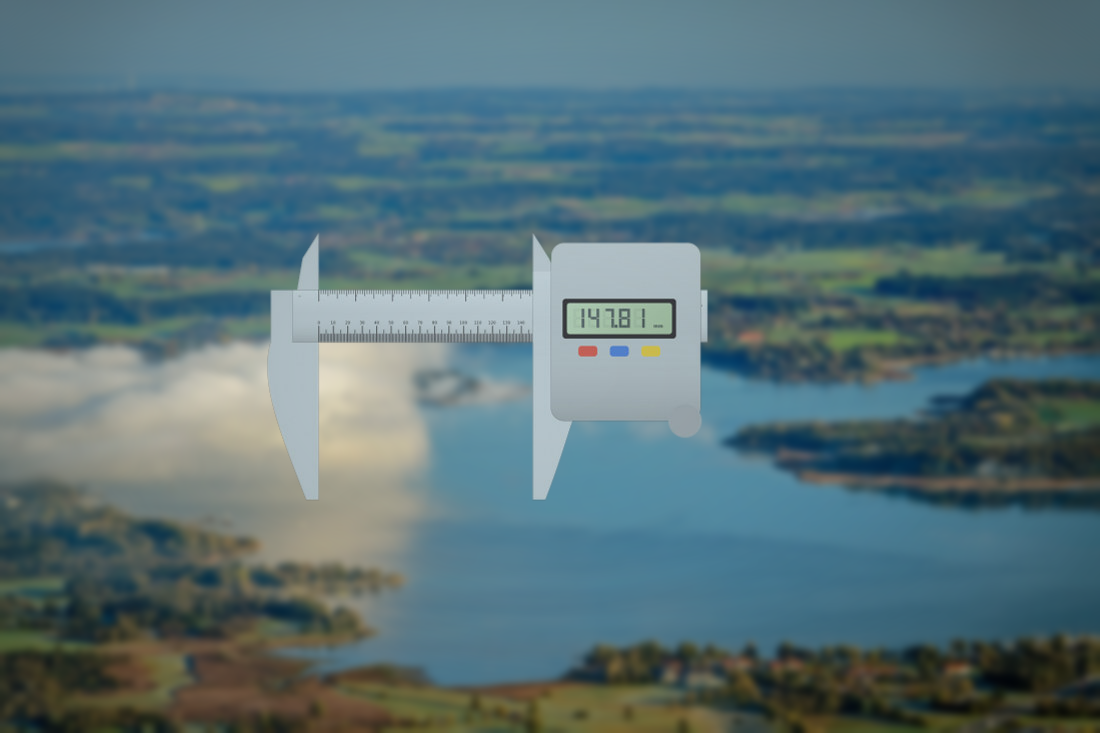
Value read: 147.81,mm
